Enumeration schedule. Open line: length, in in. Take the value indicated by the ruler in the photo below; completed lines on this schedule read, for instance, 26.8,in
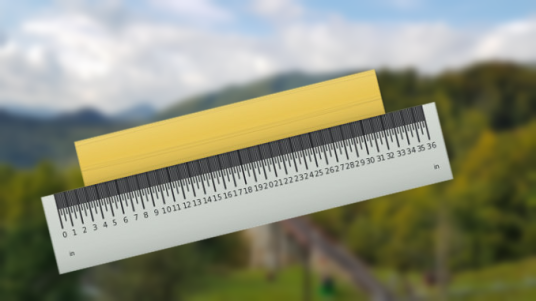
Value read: 29.5,in
